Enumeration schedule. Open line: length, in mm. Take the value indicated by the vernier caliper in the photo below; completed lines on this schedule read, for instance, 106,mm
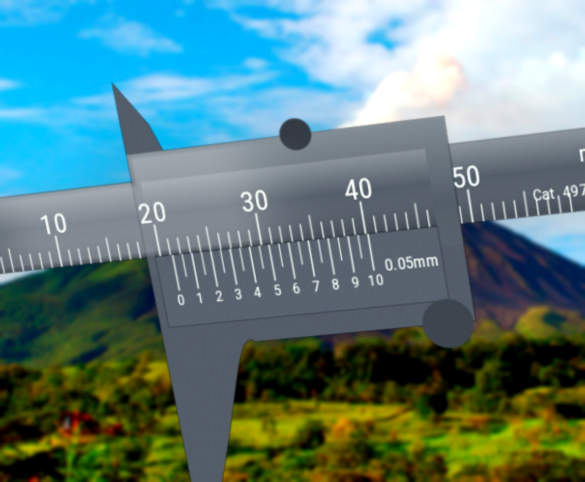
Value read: 21.2,mm
